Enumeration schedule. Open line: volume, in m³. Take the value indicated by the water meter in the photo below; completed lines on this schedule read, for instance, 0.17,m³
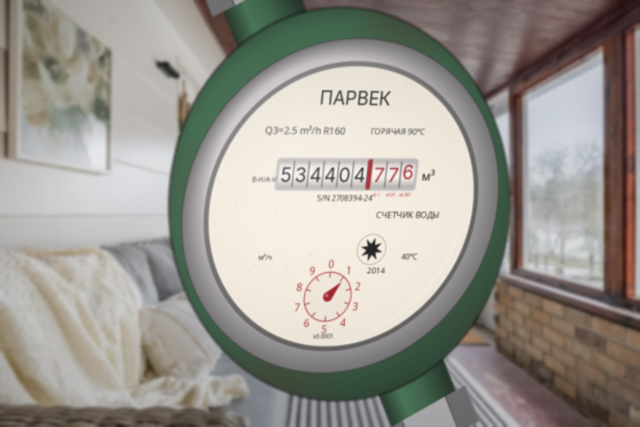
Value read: 534404.7761,m³
